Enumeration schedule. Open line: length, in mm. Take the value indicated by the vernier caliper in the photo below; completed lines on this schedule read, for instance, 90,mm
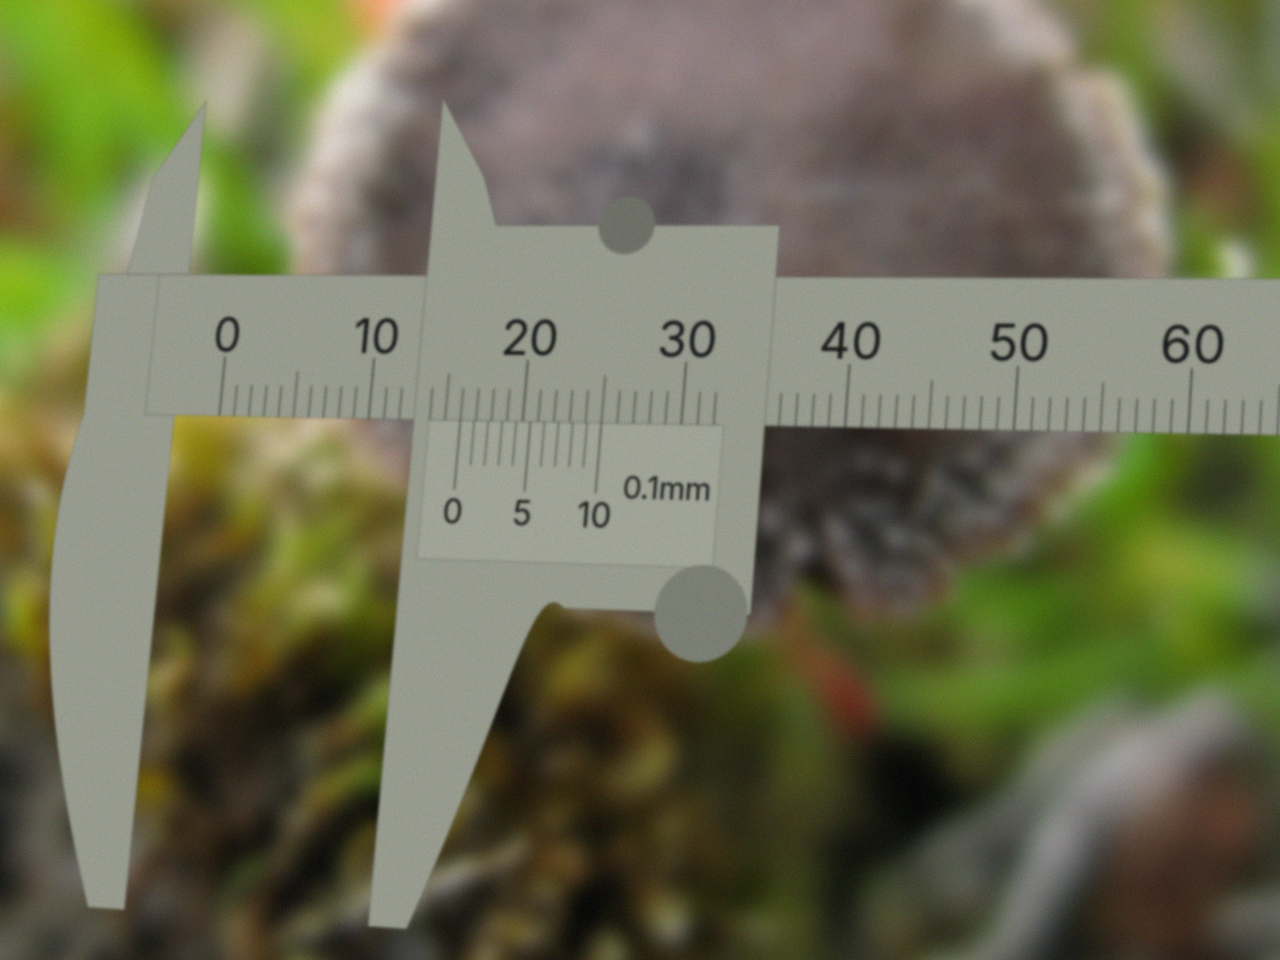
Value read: 16.0,mm
